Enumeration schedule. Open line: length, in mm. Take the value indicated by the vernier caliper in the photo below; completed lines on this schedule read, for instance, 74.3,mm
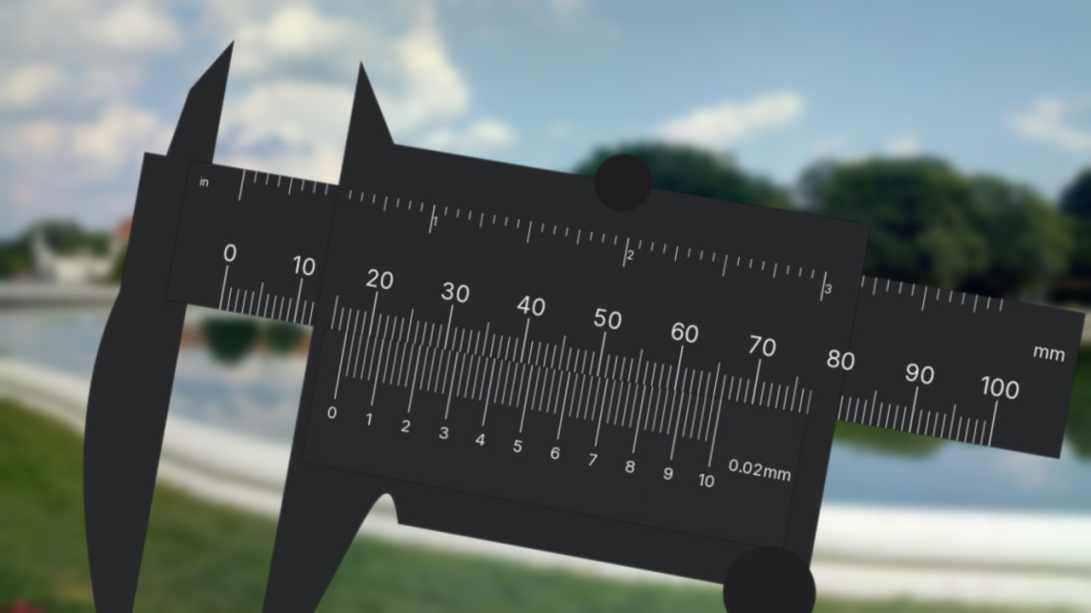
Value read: 17.0,mm
